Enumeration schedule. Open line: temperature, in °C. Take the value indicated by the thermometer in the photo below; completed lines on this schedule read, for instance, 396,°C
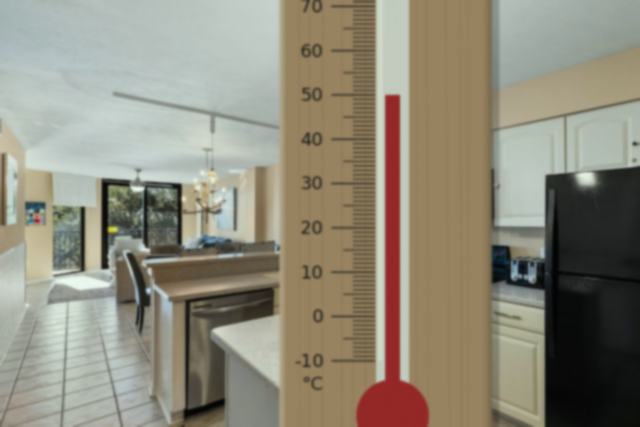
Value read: 50,°C
